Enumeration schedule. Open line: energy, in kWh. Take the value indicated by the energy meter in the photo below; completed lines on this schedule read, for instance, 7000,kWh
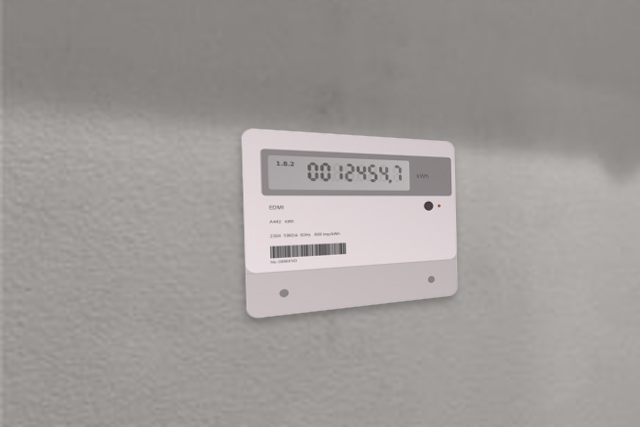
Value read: 12454.7,kWh
